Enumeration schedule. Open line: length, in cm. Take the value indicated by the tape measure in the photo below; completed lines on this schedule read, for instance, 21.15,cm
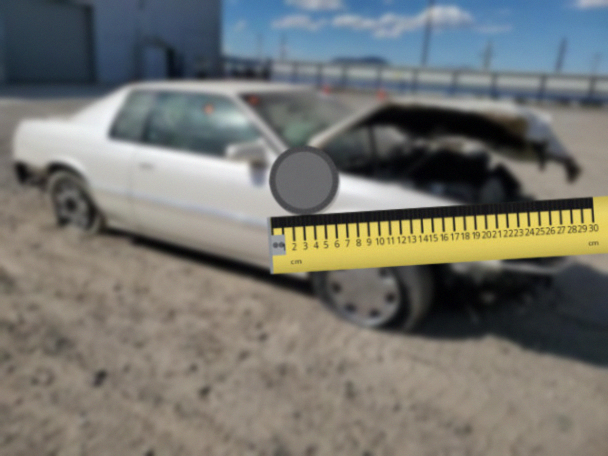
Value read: 6.5,cm
